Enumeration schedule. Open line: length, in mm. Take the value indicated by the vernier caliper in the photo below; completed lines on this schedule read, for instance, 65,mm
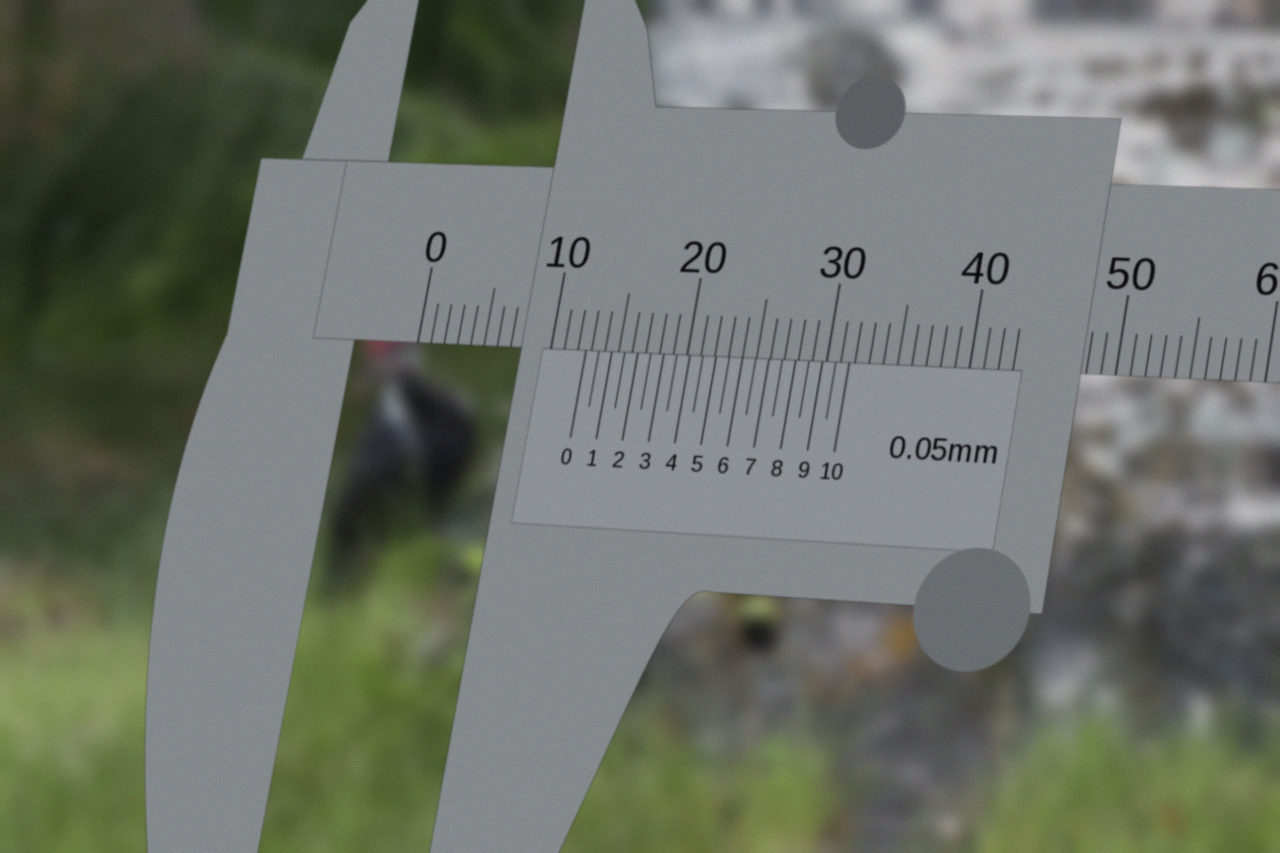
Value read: 12.6,mm
